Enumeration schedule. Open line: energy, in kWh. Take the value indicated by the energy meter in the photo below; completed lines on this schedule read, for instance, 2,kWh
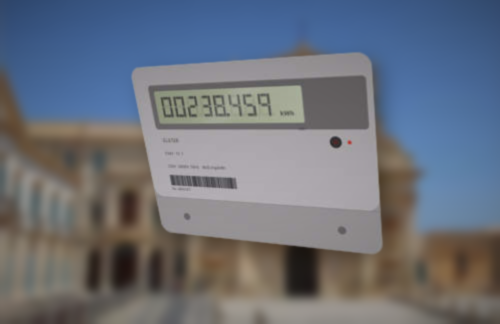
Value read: 238.459,kWh
